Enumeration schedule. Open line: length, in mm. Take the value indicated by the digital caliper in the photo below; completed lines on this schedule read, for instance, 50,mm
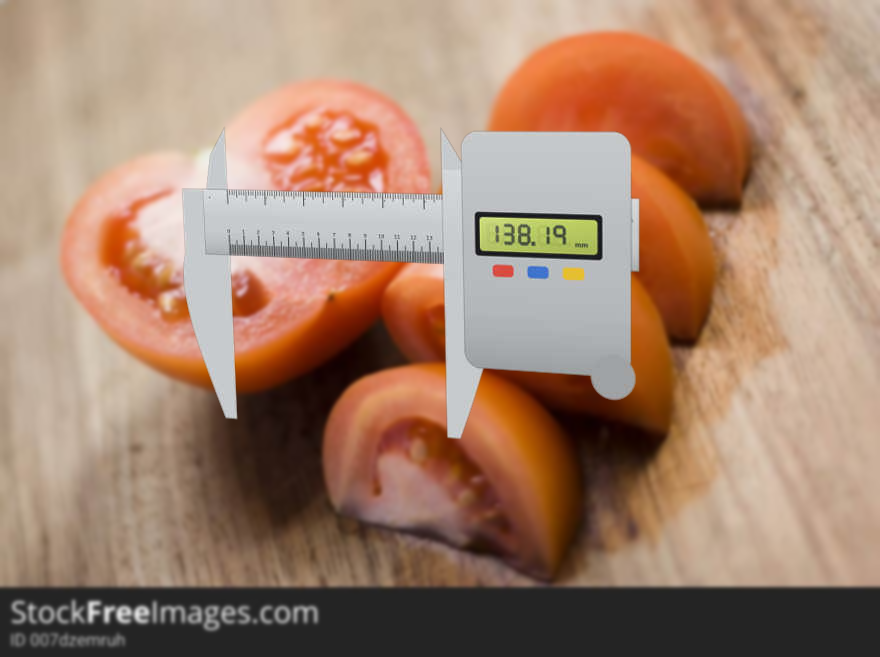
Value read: 138.19,mm
